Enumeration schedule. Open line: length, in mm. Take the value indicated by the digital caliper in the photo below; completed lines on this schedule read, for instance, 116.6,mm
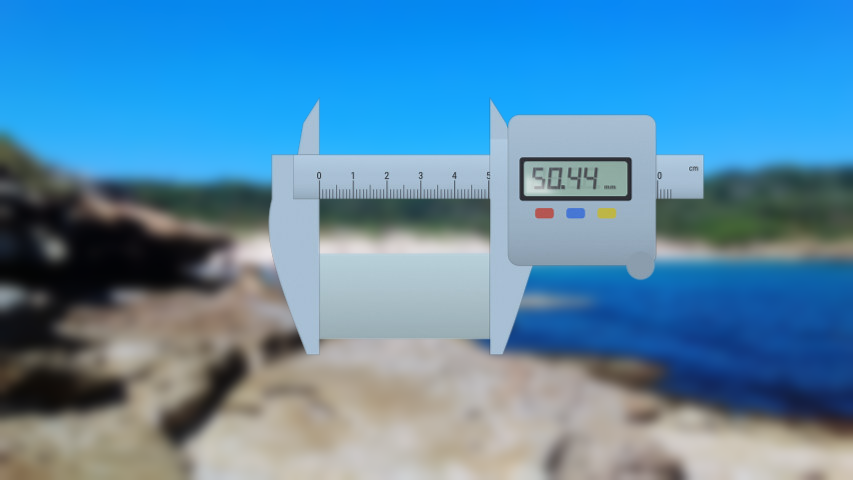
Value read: 50.44,mm
